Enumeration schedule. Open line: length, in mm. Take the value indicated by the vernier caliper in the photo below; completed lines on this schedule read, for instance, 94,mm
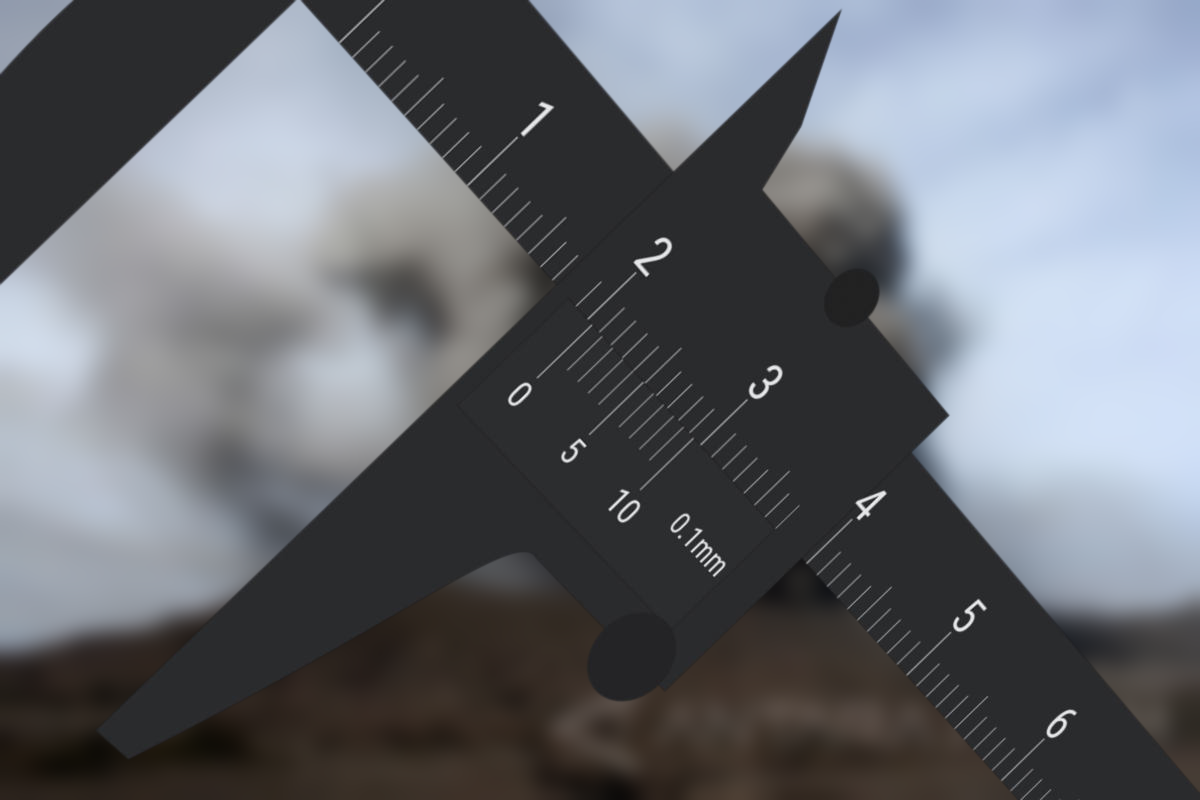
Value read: 20.4,mm
